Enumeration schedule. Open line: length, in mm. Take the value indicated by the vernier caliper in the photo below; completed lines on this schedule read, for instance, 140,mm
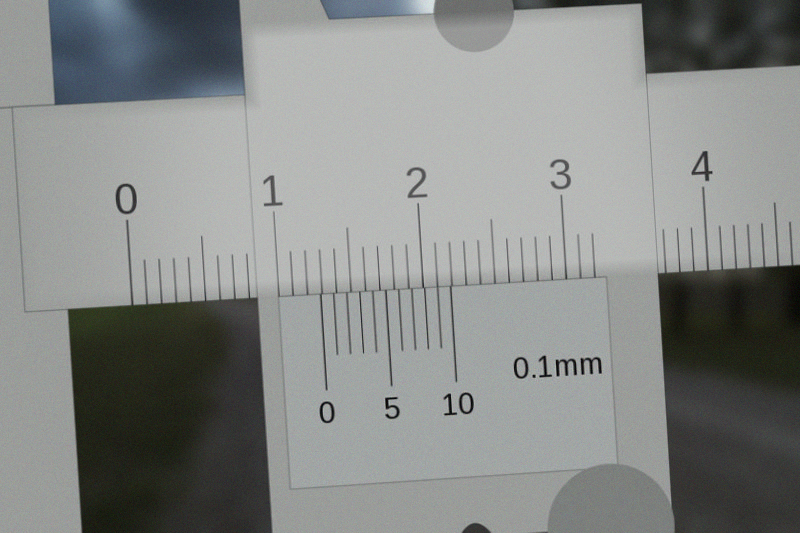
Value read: 12.9,mm
